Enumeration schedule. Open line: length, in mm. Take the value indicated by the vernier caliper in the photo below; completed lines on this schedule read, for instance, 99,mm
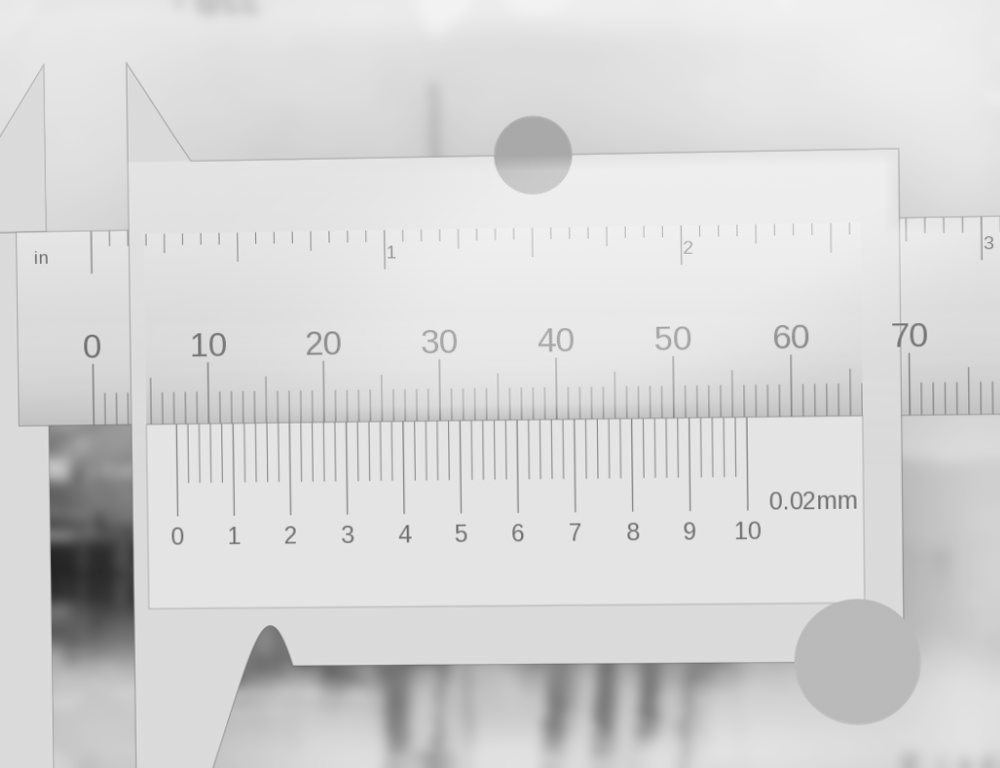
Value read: 7.2,mm
